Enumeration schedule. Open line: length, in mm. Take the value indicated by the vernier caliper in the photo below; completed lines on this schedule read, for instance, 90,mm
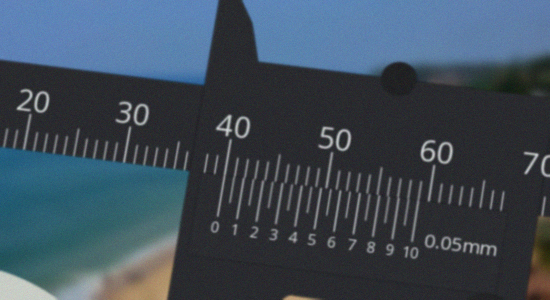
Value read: 40.0,mm
